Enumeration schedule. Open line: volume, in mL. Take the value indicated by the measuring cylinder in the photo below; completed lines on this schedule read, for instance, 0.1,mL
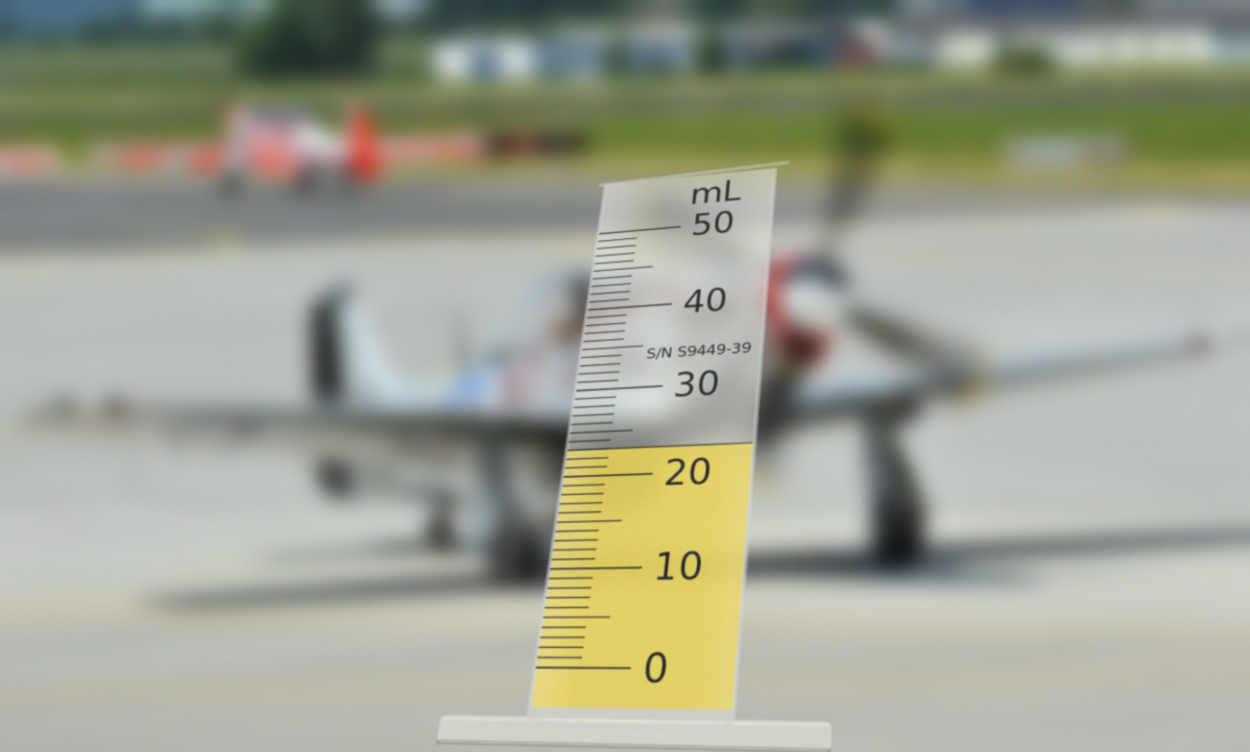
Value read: 23,mL
